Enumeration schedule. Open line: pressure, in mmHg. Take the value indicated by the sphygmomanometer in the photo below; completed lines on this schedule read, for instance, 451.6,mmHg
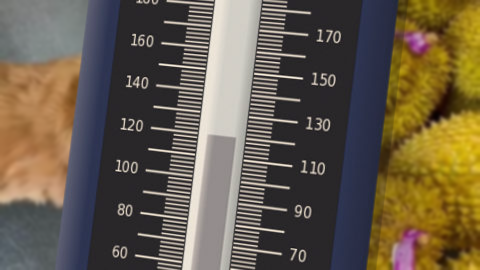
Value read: 120,mmHg
